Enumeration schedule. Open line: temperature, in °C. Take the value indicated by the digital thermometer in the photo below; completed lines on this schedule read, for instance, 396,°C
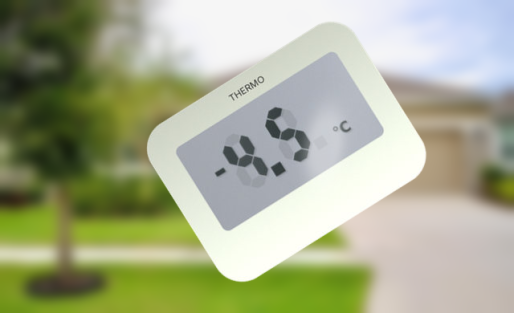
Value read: -4.5,°C
